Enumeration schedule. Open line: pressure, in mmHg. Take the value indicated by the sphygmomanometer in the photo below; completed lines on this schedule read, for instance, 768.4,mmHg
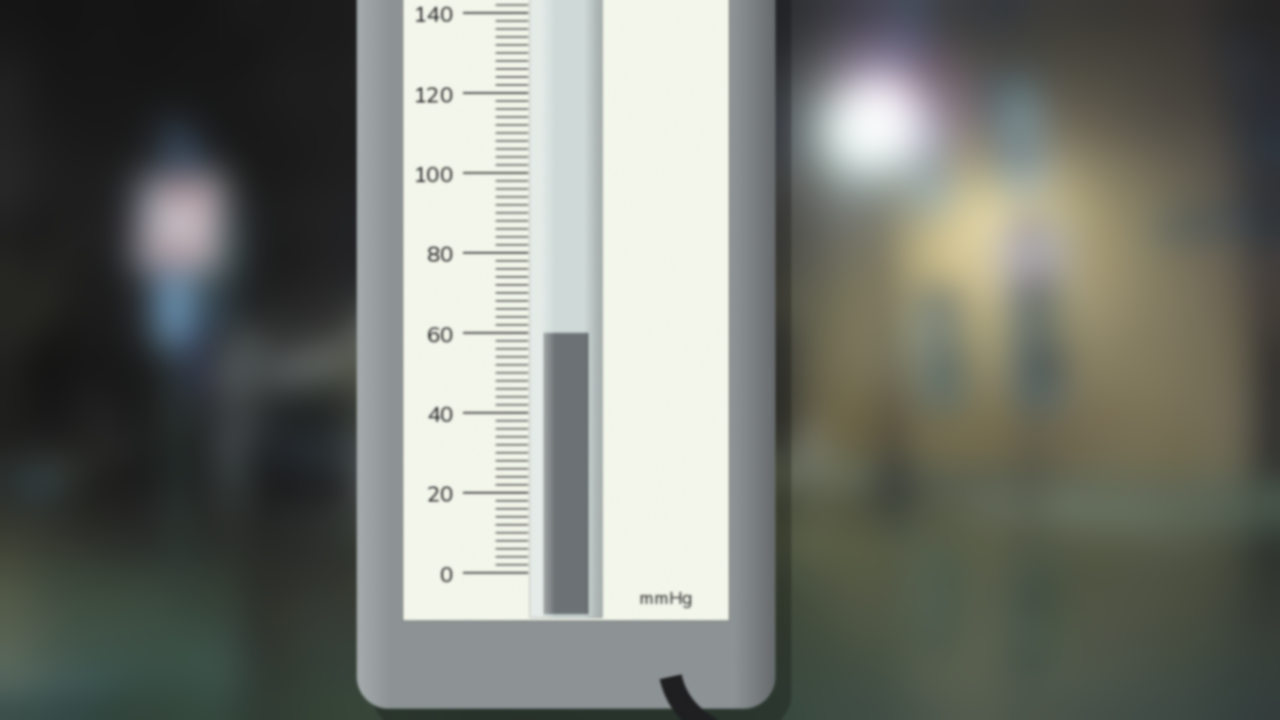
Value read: 60,mmHg
